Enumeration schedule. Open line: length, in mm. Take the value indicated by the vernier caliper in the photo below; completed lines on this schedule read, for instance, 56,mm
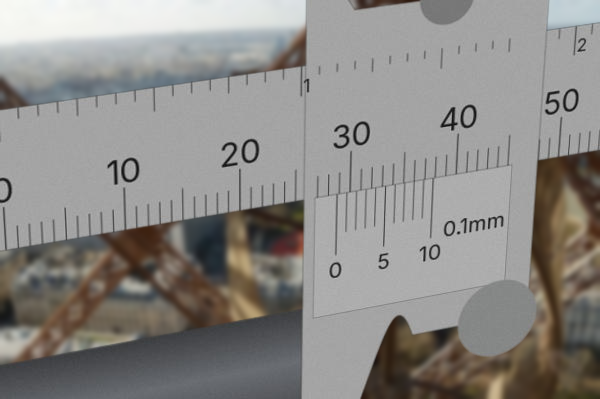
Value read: 28.8,mm
